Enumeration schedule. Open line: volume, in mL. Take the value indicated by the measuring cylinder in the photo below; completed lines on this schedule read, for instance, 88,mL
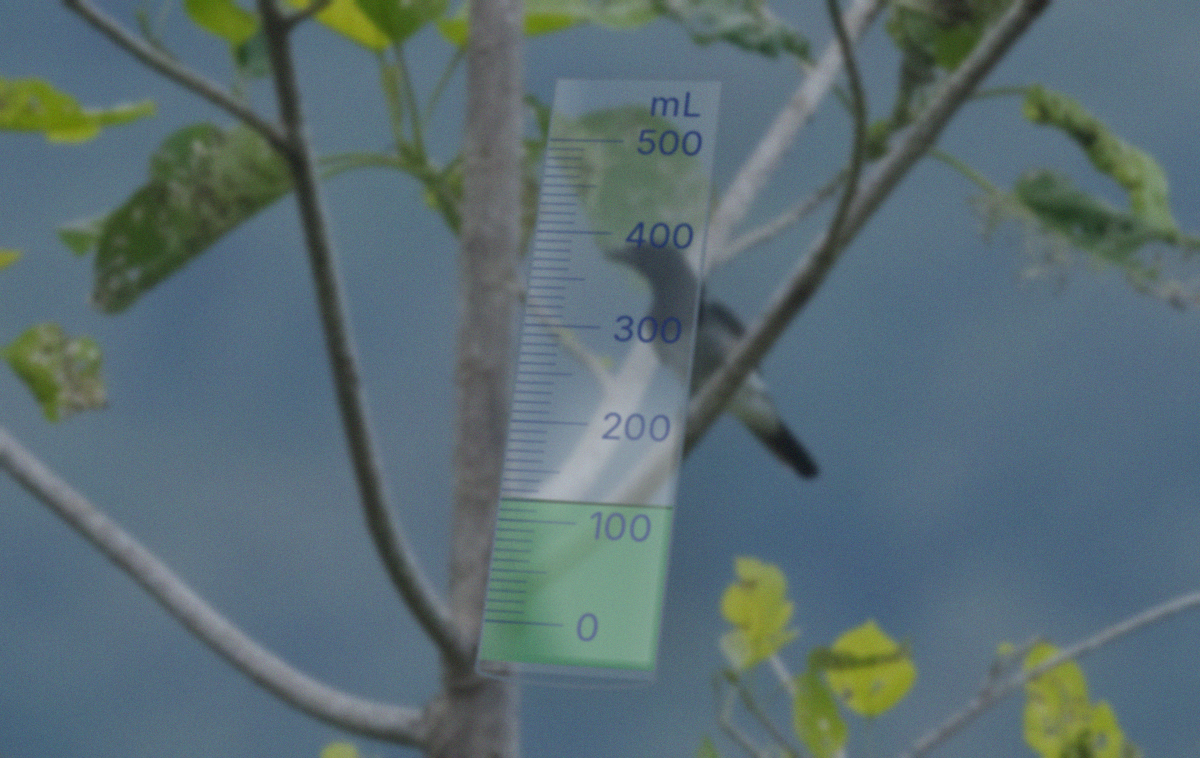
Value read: 120,mL
